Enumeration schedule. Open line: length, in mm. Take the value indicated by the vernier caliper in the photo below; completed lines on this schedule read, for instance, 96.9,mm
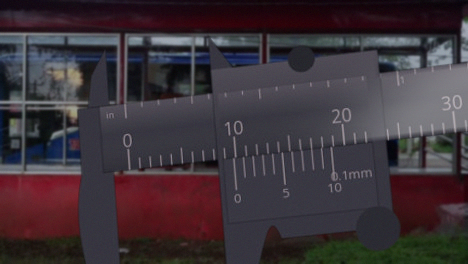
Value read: 9.8,mm
